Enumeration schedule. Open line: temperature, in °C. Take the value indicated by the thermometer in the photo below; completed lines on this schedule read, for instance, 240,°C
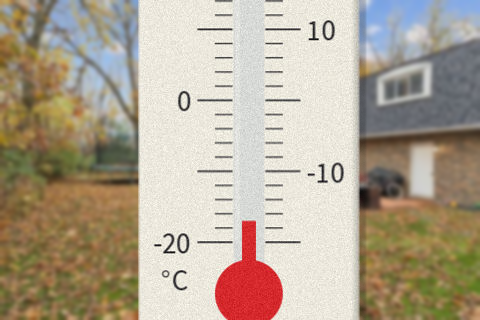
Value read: -17,°C
